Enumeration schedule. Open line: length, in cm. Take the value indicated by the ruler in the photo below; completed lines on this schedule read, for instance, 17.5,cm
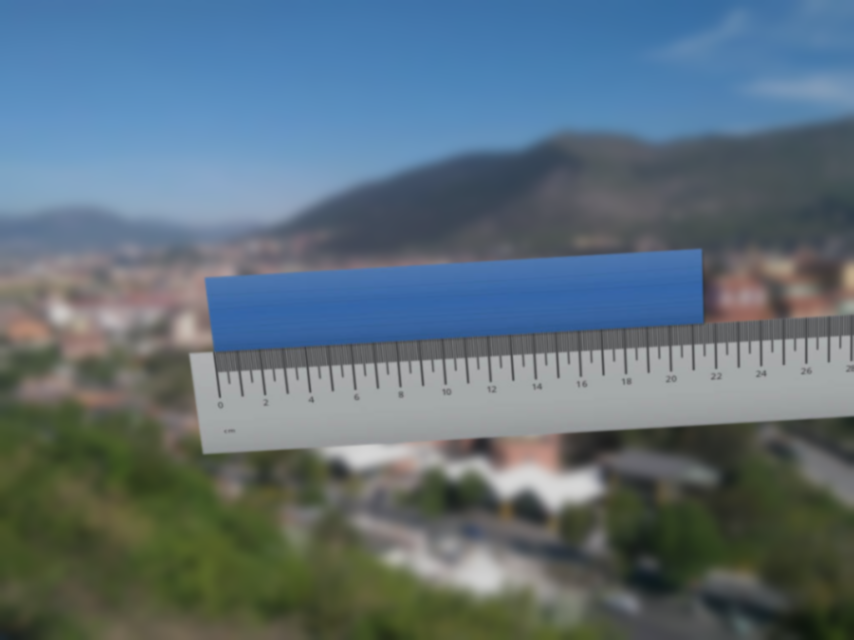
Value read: 21.5,cm
